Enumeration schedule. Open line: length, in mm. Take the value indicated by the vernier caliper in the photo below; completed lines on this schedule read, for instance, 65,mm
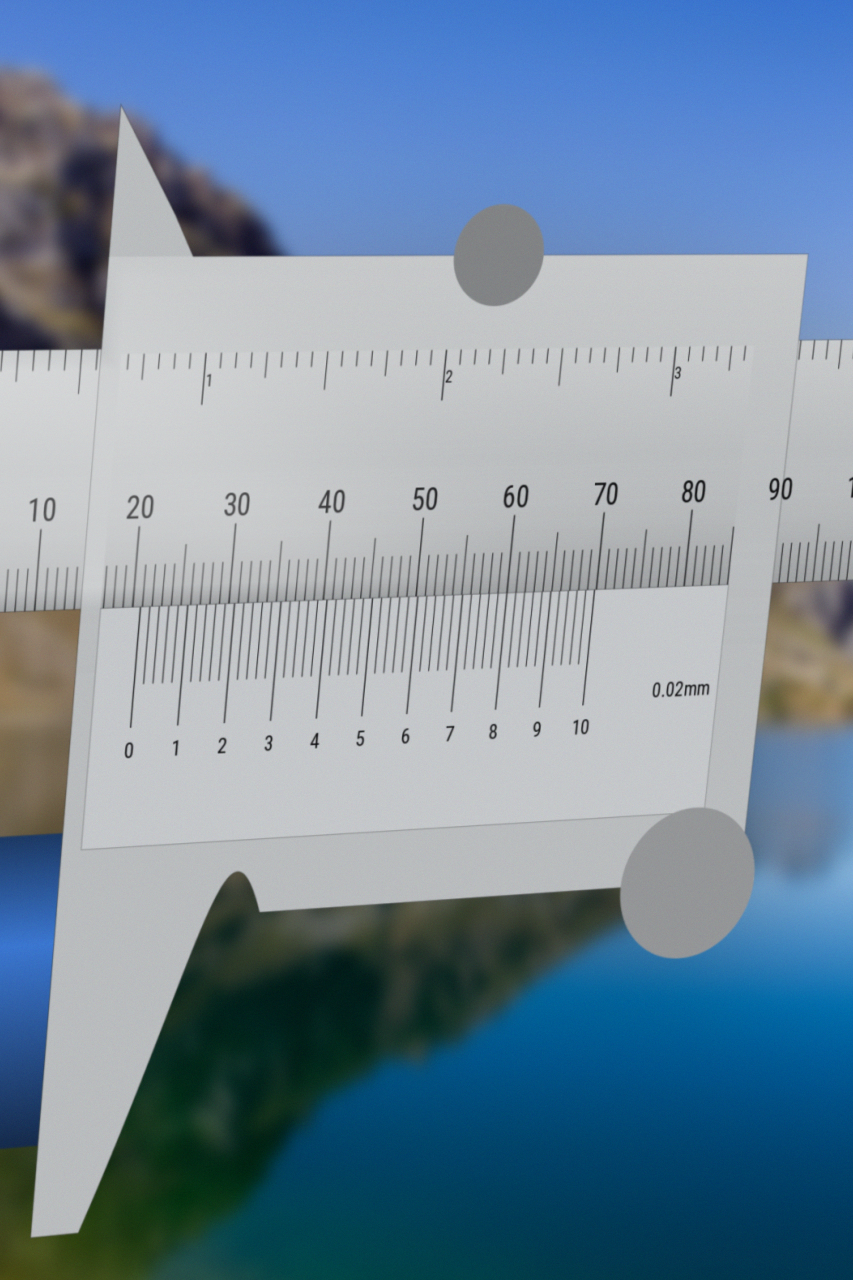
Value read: 20.8,mm
